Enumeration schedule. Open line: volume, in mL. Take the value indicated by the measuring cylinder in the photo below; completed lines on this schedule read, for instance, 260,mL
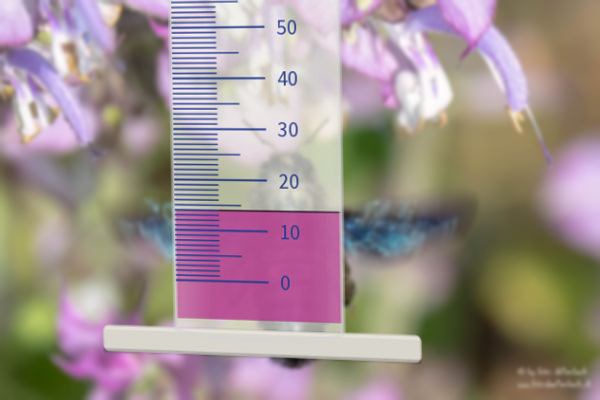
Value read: 14,mL
